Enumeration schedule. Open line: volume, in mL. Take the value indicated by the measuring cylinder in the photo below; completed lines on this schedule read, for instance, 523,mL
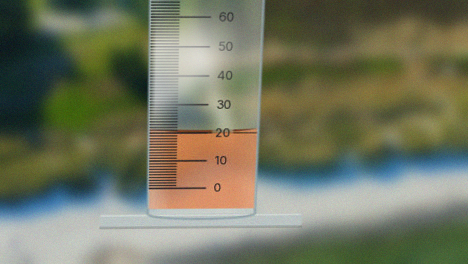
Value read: 20,mL
